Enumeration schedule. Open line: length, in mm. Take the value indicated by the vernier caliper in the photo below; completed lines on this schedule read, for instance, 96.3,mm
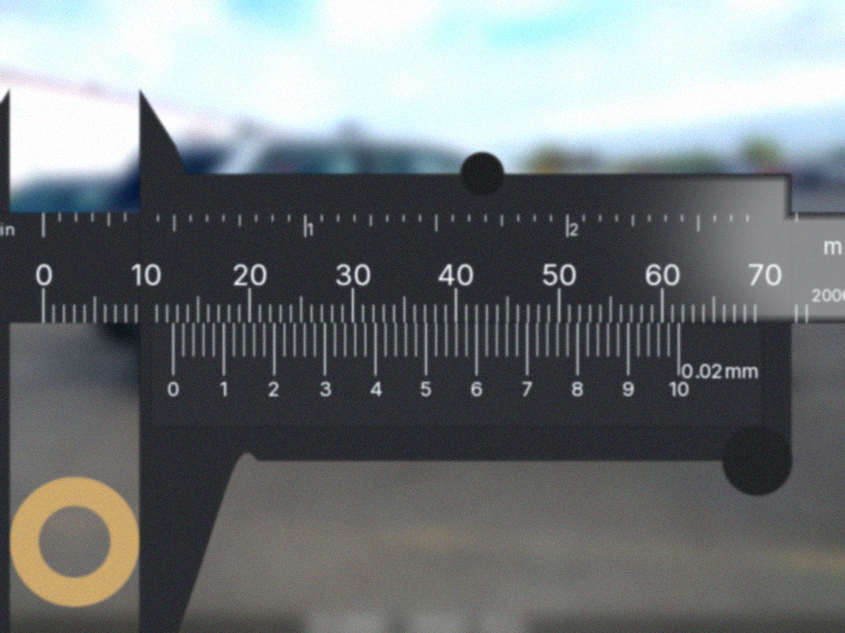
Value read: 12.6,mm
